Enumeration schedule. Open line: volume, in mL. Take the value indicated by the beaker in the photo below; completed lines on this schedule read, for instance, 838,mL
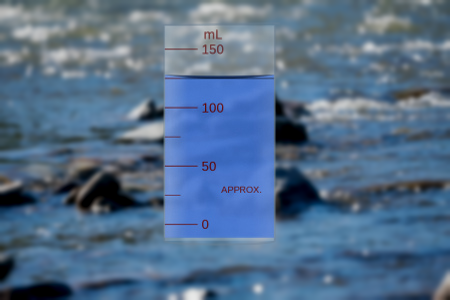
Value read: 125,mL
